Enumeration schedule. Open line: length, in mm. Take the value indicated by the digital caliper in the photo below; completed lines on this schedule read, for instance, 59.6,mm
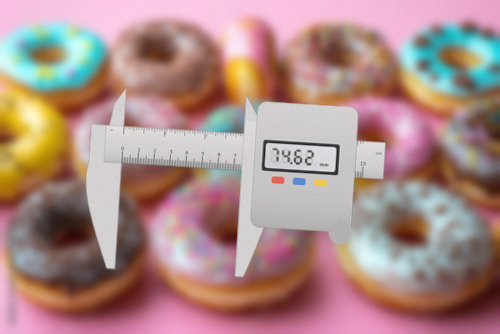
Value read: 74.62,mm
